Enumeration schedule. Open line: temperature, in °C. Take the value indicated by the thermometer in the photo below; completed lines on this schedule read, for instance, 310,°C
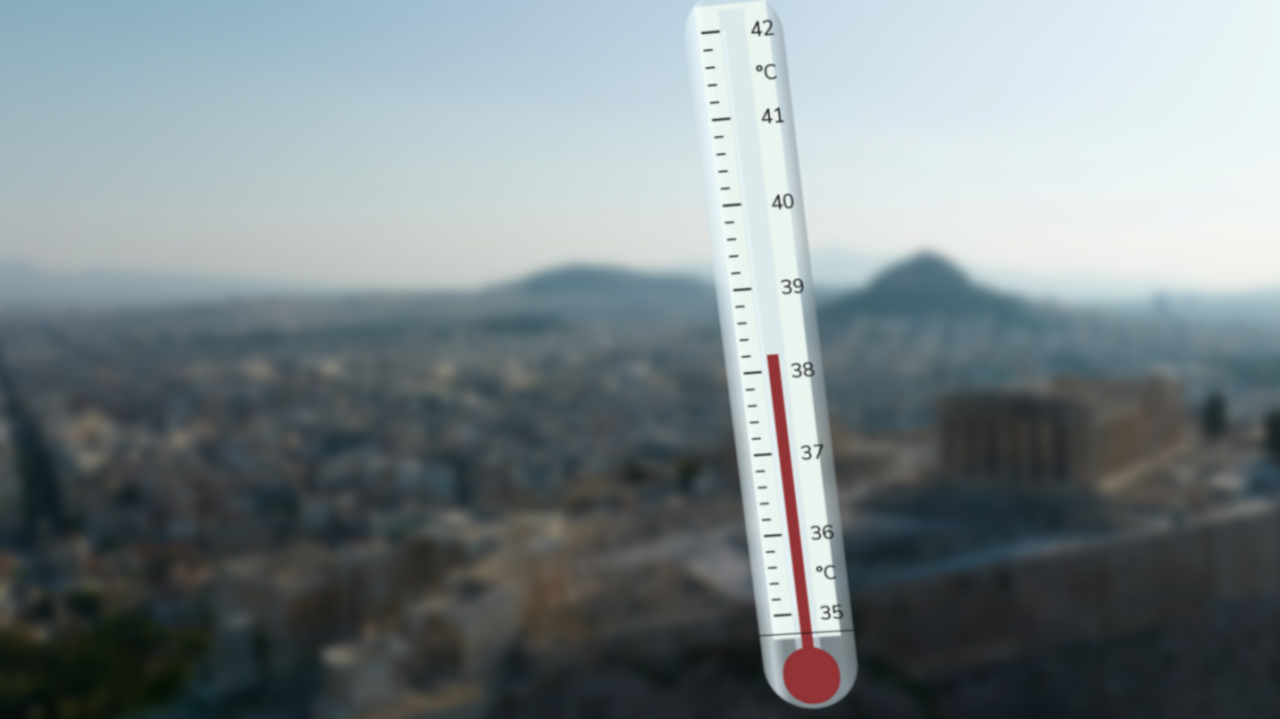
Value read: 38.2,°C
